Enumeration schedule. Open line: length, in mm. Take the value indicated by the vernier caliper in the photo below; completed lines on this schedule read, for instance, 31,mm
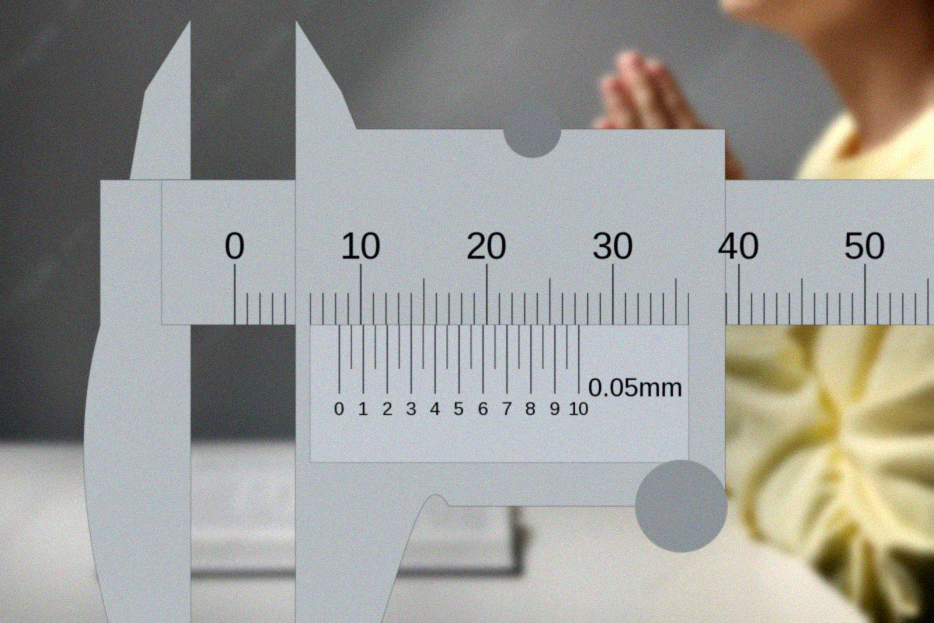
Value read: 8.3,mm
